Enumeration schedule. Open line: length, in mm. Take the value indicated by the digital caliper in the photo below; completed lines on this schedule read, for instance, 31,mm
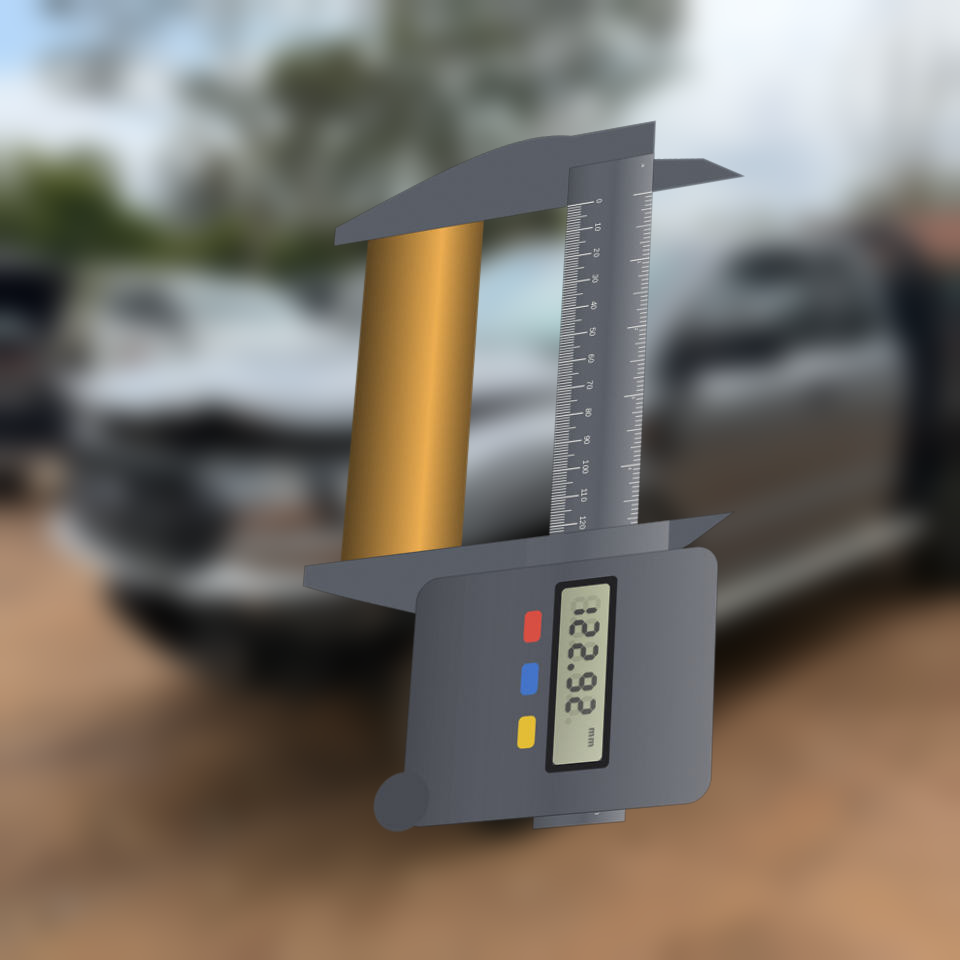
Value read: 122.92,mm
